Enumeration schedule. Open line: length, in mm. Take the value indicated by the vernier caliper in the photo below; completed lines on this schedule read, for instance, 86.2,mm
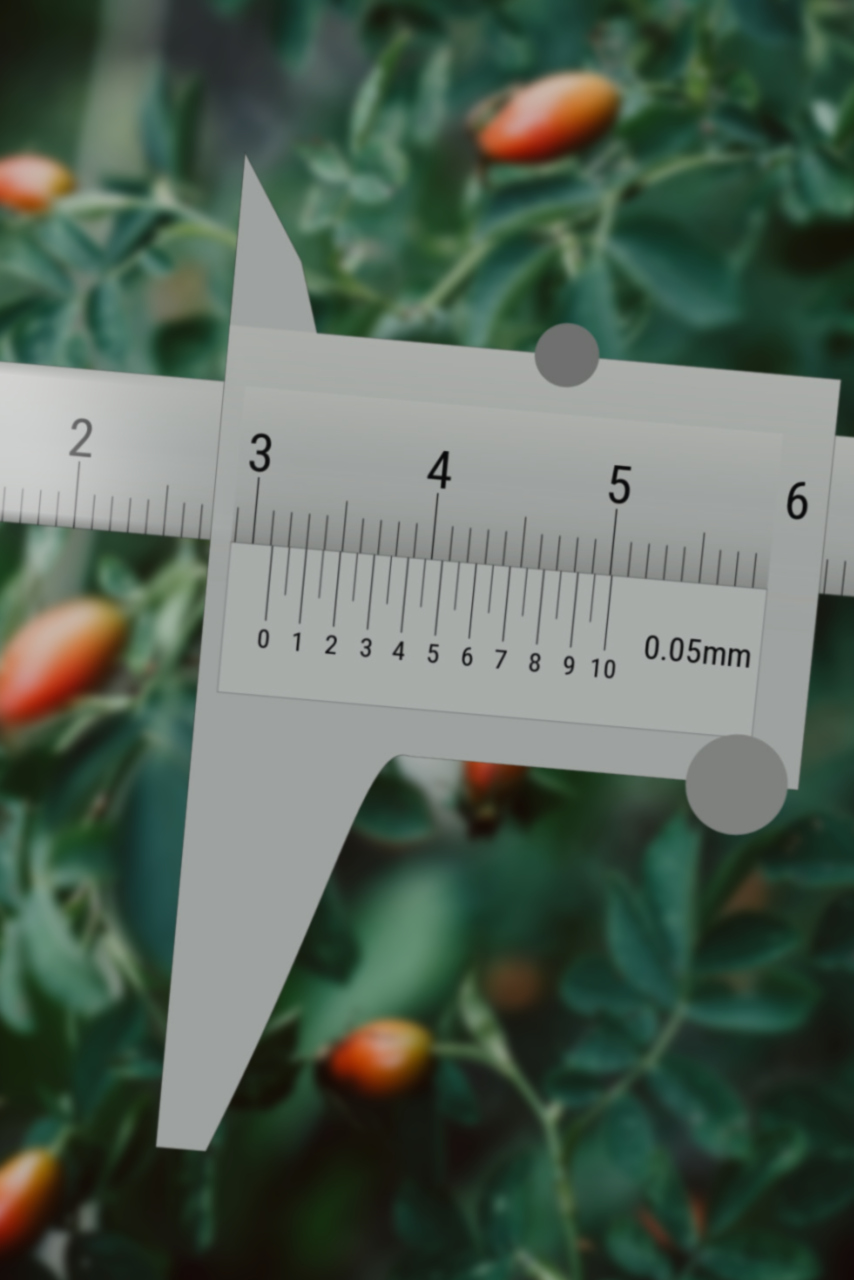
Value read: 31.1,mm
